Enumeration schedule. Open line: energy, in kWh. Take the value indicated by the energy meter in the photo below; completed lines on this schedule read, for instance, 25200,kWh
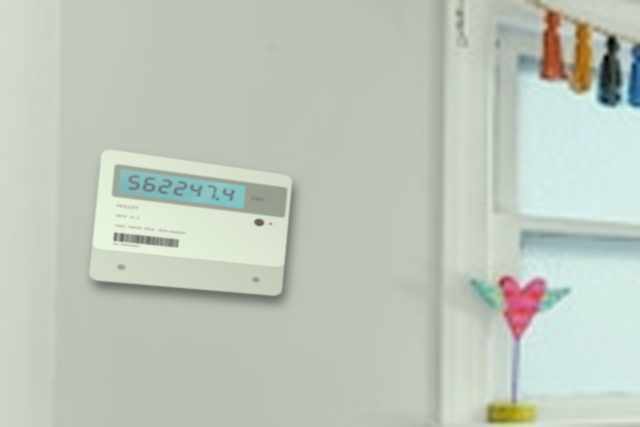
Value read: 562247.4,kWh
